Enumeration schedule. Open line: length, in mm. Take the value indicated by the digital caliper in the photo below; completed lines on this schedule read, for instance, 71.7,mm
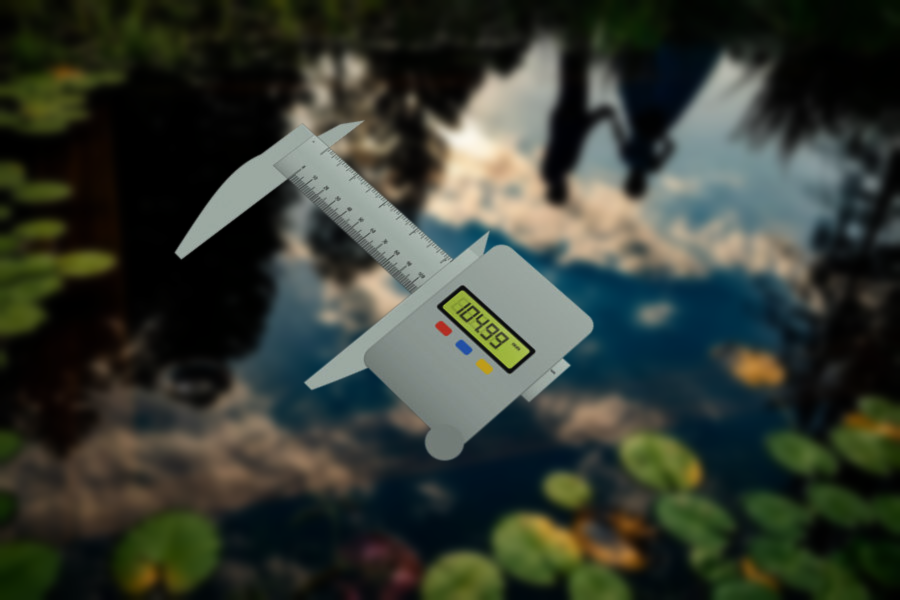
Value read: 104.99,mm
